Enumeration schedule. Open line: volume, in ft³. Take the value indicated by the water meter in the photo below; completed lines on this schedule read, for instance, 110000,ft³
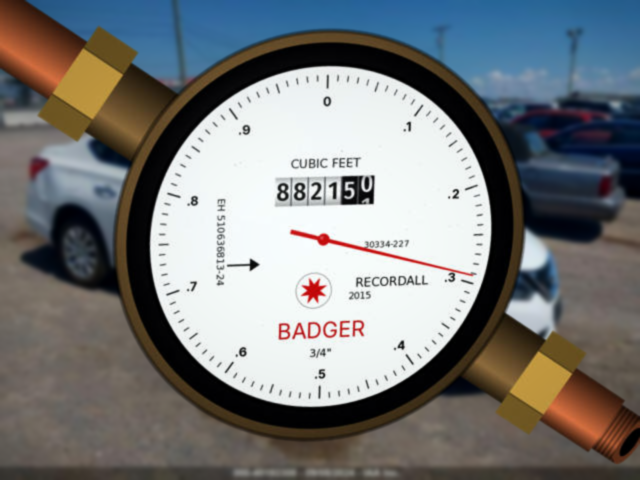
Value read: 882150.29,ft³
